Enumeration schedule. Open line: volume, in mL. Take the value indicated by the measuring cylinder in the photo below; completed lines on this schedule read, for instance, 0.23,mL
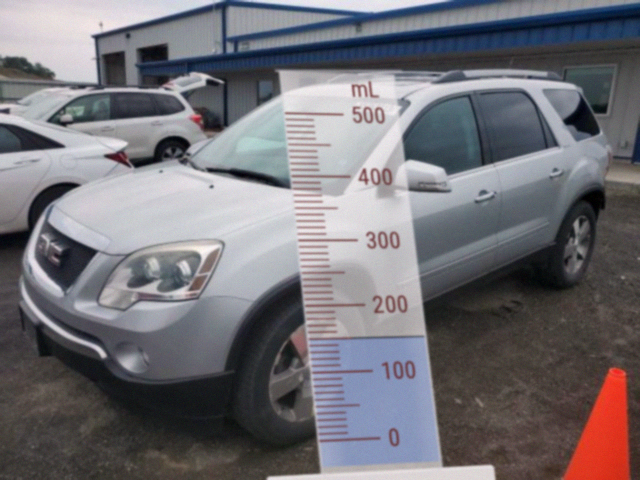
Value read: 150,mL
